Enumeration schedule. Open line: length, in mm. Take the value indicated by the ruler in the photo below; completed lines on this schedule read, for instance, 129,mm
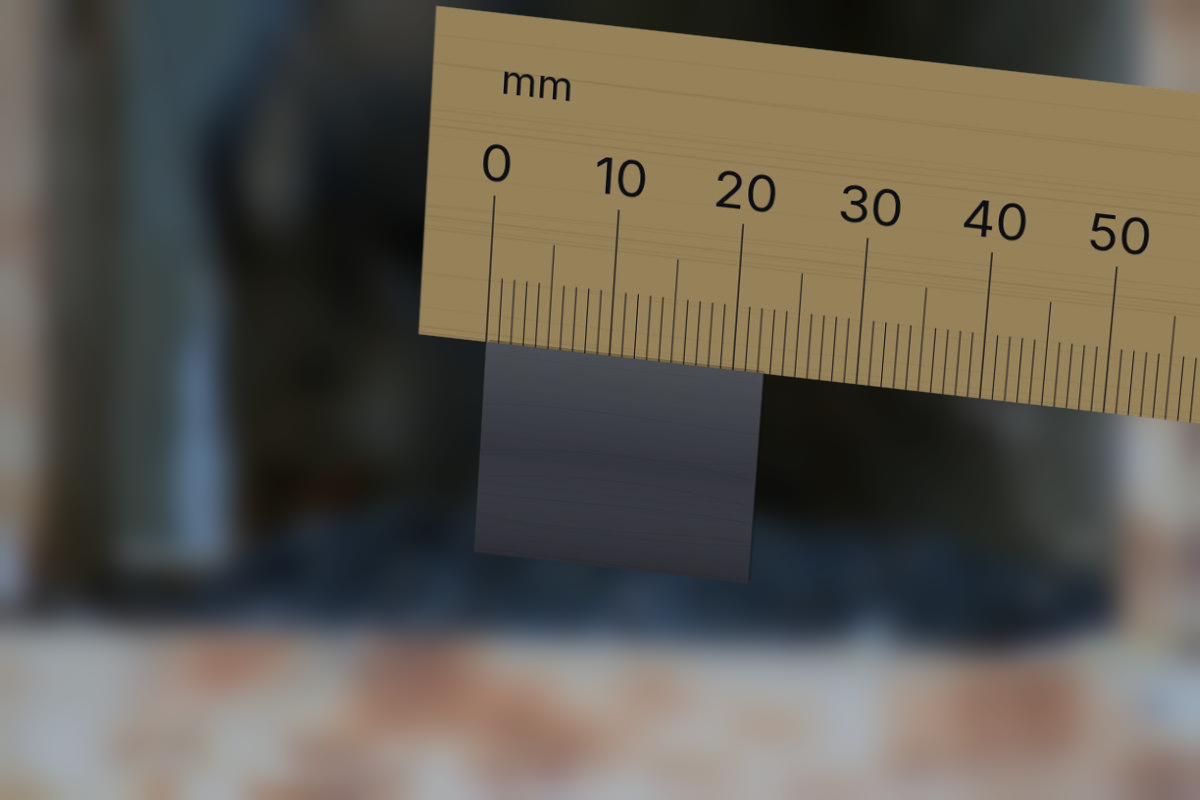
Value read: 22.5,mm
